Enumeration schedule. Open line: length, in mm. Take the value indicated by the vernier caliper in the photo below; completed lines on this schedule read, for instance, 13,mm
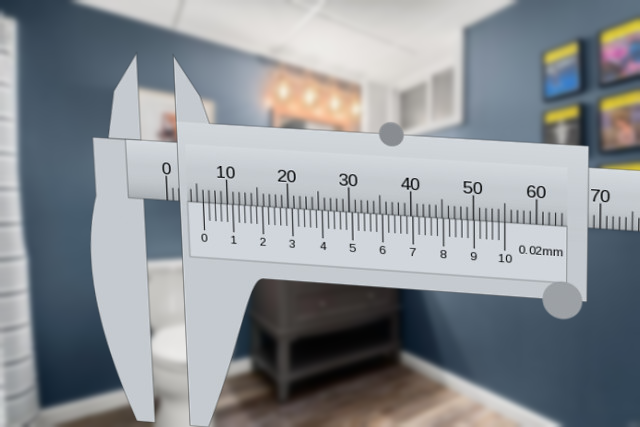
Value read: 6.0,mm
